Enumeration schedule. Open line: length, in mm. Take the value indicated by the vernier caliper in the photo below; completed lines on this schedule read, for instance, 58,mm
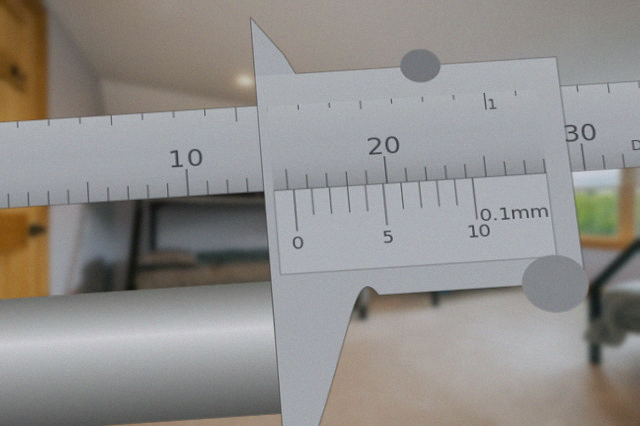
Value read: 15.3,mm
